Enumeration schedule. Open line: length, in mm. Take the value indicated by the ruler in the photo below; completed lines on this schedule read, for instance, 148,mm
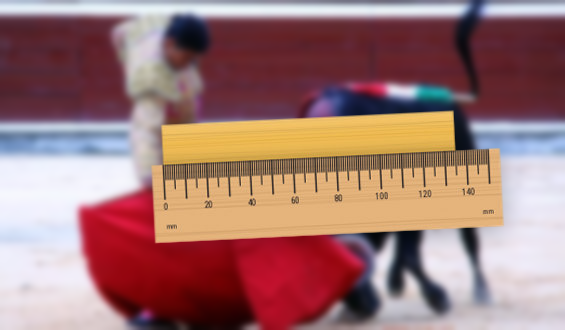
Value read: 135,mm
